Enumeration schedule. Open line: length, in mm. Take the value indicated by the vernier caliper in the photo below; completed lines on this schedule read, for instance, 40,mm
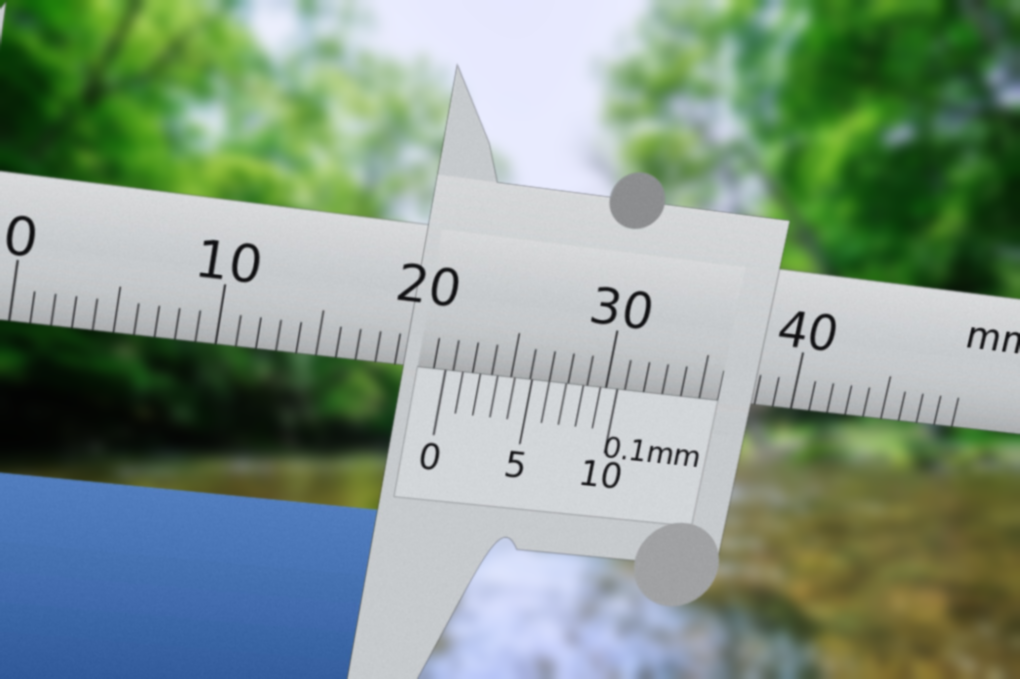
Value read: 21.6,mm
